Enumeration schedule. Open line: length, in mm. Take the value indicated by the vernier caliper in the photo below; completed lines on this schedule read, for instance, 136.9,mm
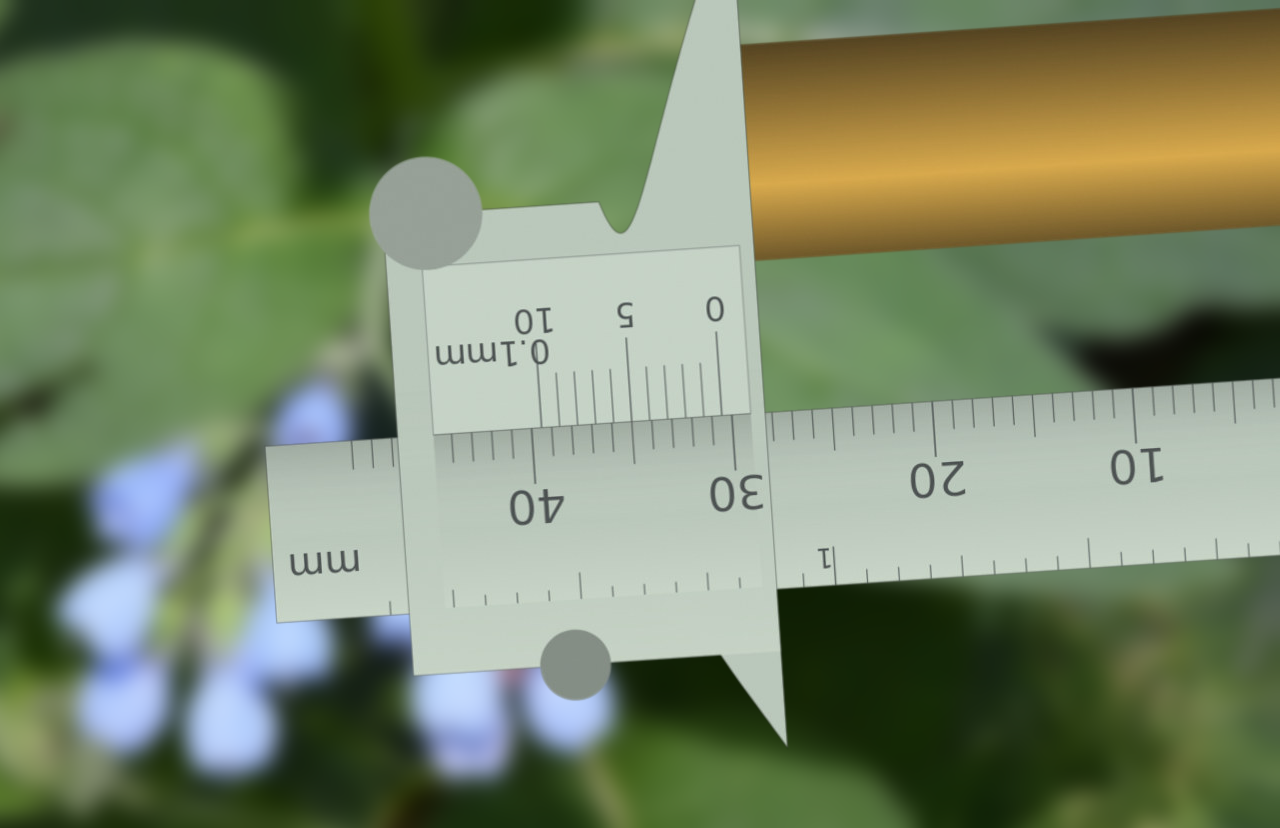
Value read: 30.5,mm
